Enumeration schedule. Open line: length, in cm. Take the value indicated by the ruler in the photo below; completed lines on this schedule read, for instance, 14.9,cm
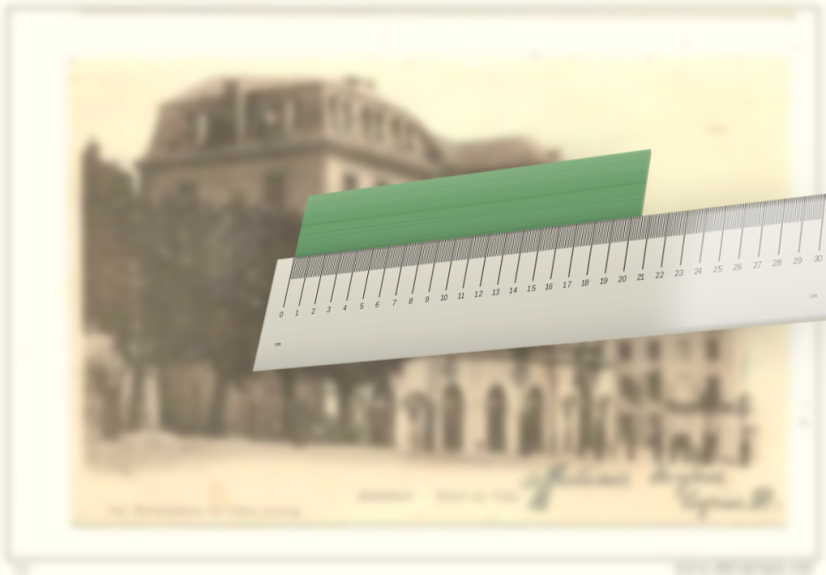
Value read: 20.5,cm
